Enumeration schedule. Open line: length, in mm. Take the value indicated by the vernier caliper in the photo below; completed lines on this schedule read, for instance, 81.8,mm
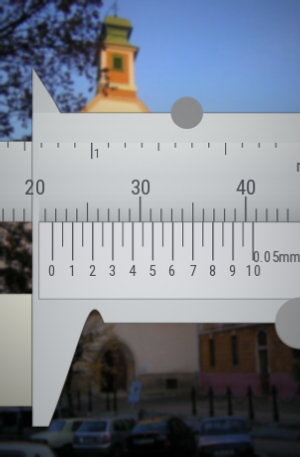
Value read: 21.7,mm
